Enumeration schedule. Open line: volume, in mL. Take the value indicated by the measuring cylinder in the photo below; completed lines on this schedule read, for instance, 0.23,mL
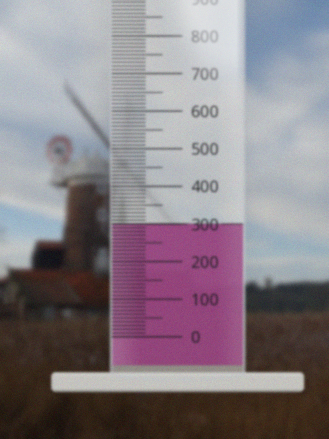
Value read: 300,mL
